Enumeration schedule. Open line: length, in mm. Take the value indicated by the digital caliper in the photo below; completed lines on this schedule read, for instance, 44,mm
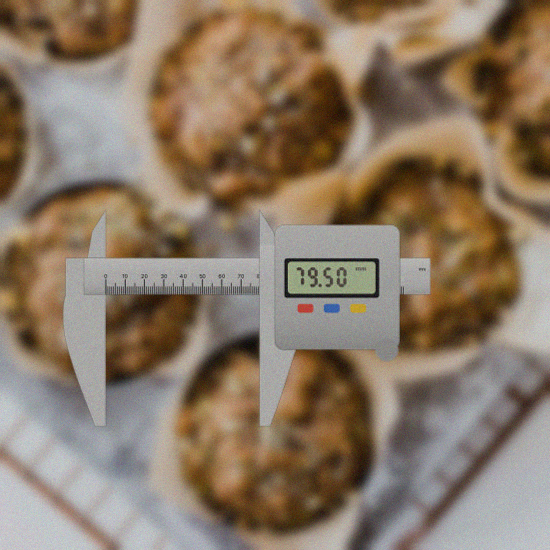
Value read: 79.50,mm
